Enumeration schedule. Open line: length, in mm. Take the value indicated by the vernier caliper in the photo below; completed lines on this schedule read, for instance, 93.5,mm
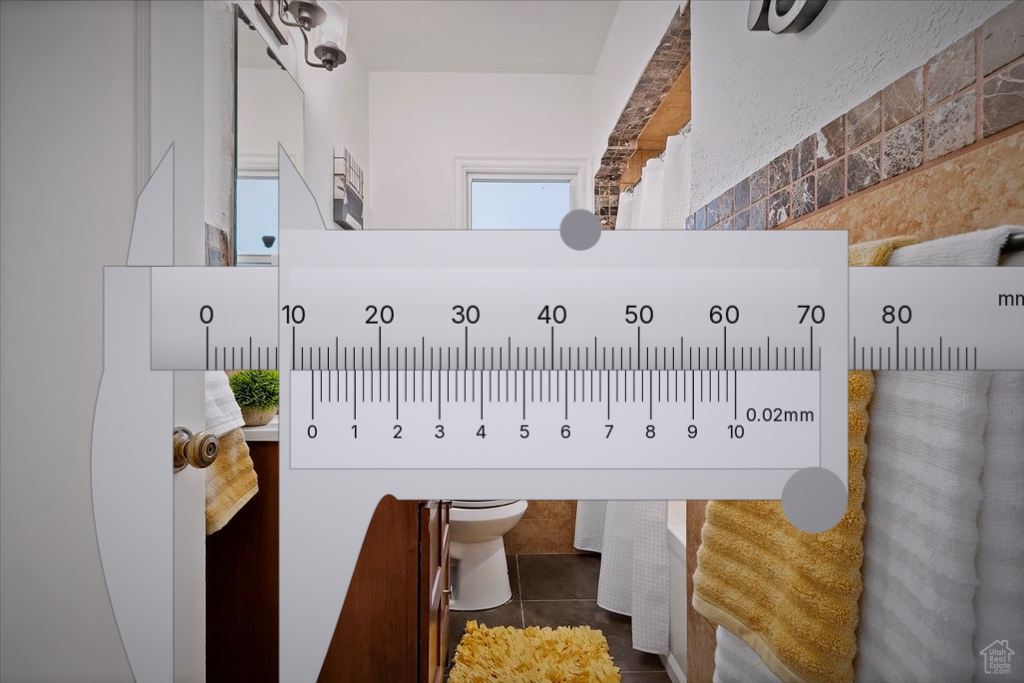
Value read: 12.2,mm
